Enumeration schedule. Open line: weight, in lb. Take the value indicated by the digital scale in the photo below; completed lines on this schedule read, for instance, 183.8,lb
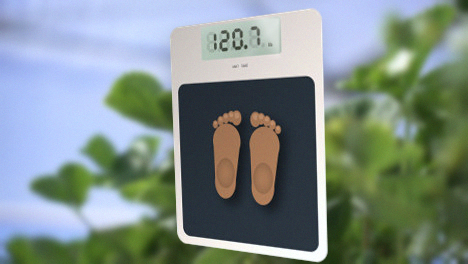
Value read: 120.7,lb
